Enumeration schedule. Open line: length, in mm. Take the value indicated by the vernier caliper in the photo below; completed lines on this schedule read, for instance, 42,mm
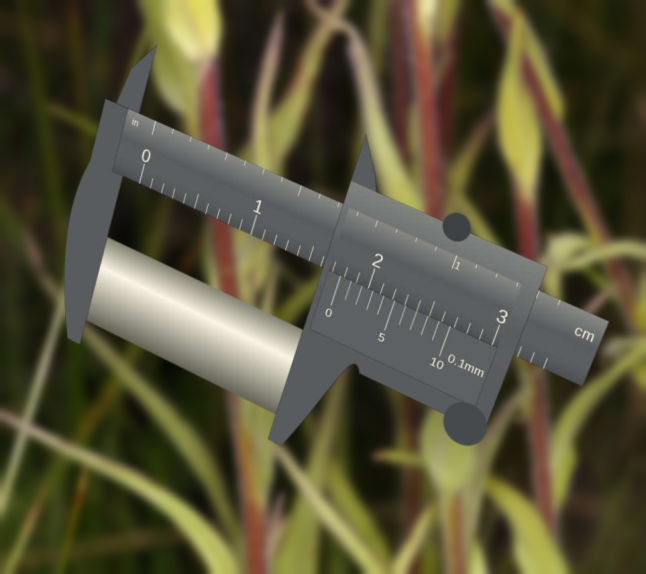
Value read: 17.7,mm
